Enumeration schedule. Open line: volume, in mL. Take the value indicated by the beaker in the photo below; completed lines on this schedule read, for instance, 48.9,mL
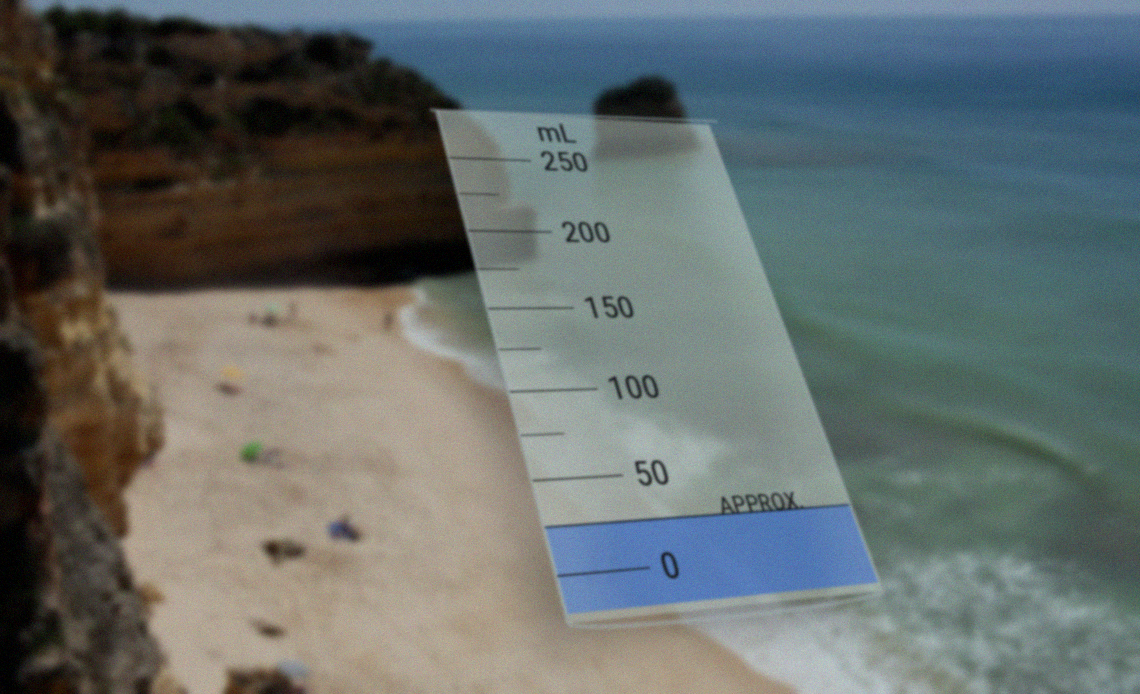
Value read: 25,mL
